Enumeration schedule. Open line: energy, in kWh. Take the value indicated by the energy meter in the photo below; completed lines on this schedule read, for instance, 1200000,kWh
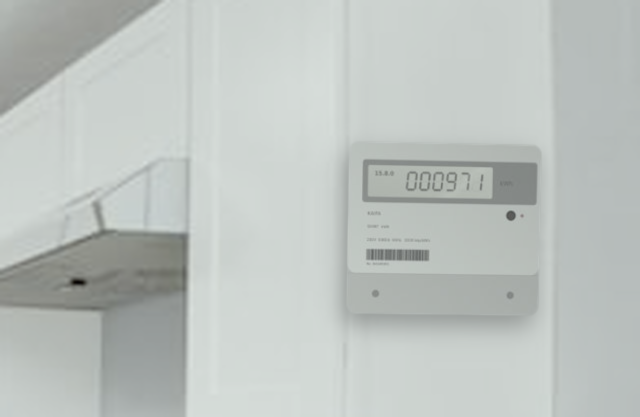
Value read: 971,kWh
